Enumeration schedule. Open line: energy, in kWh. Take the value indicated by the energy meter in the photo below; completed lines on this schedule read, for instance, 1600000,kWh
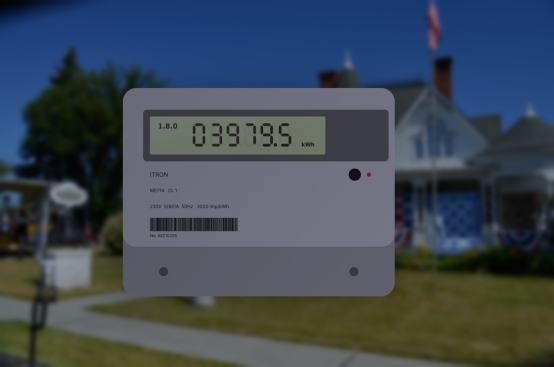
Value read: 3979.5,kWh
